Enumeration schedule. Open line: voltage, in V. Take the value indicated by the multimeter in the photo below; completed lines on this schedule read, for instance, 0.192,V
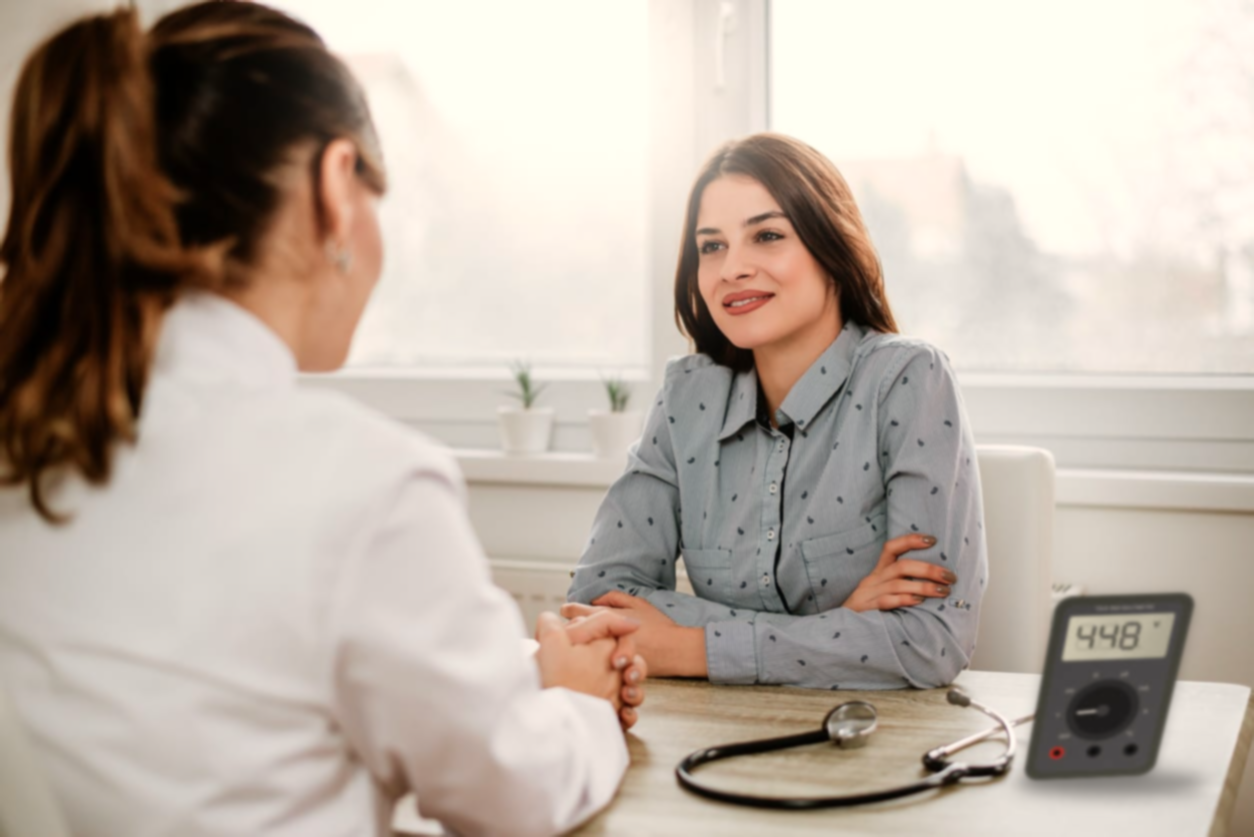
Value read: 448,V
